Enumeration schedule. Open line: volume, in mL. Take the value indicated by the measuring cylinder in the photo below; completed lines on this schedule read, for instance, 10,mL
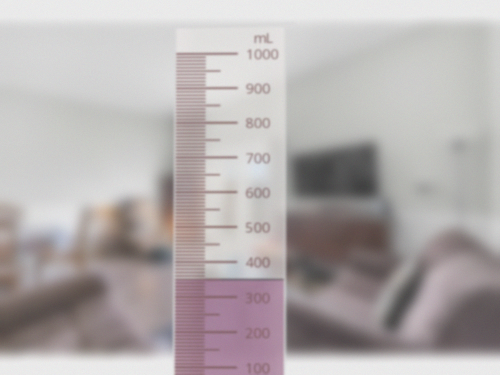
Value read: 350,mL
